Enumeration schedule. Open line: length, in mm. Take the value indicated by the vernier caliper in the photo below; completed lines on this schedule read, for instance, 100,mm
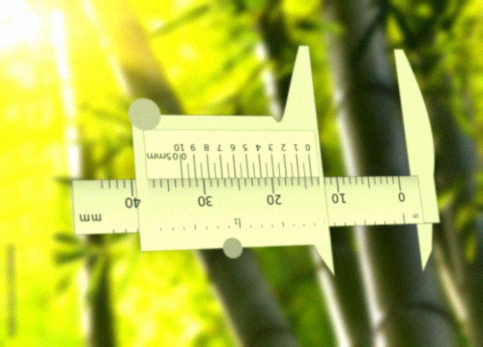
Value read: 14.0,mm
